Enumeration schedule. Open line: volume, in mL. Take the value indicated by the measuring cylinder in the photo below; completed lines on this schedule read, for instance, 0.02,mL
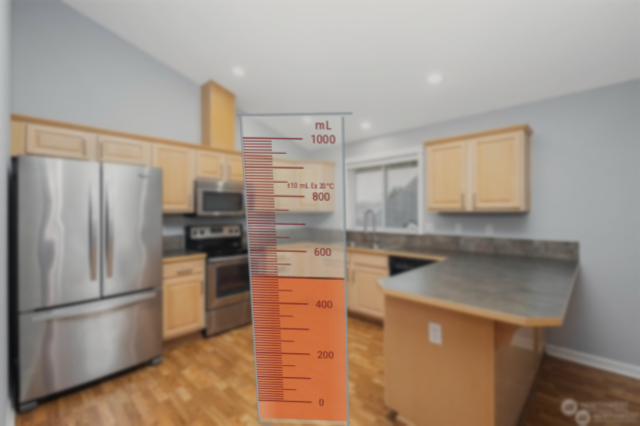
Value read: 500,mL
